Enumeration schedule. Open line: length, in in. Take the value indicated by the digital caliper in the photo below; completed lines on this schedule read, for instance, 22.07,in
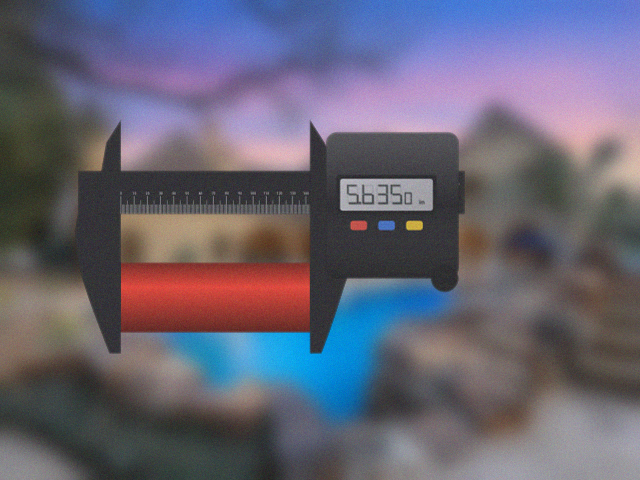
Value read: 5.6350,in
